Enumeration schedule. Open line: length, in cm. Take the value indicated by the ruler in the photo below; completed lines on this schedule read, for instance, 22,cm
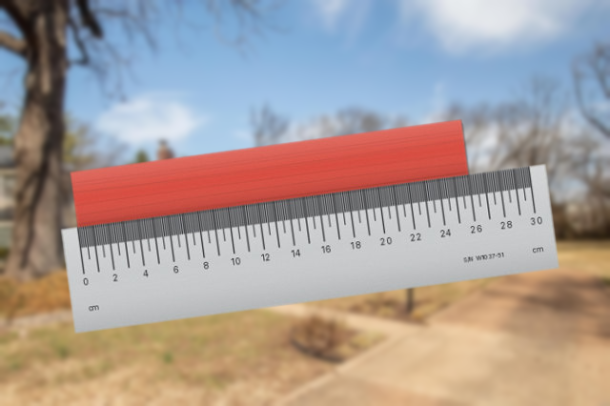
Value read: 26,cm
